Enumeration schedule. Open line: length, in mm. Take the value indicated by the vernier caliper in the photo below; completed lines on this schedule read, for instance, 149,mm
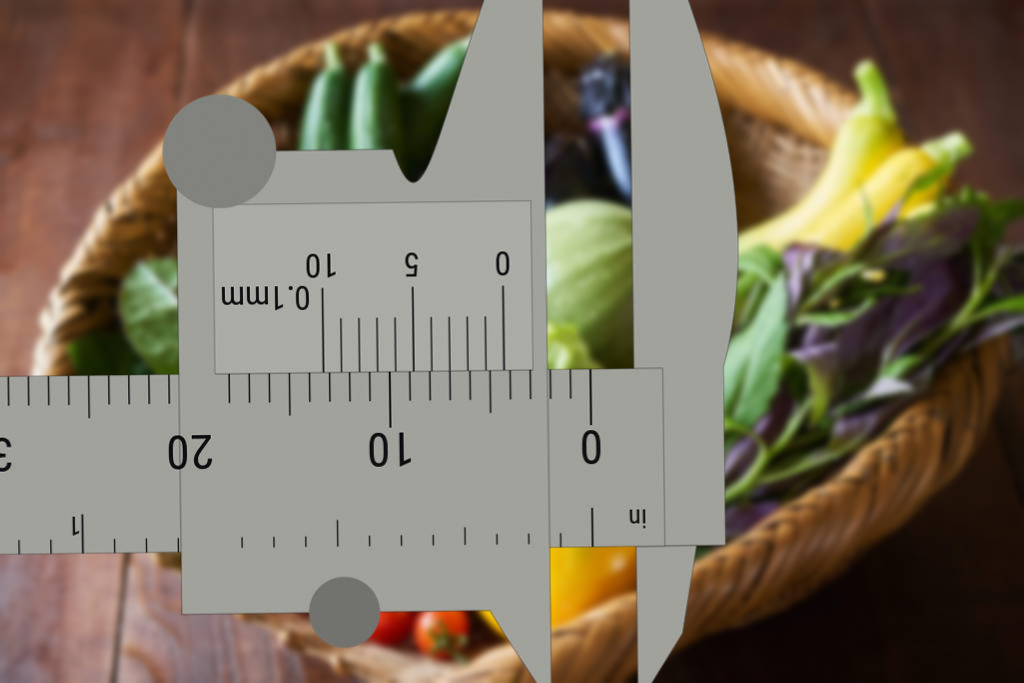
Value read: 4.3,mm
